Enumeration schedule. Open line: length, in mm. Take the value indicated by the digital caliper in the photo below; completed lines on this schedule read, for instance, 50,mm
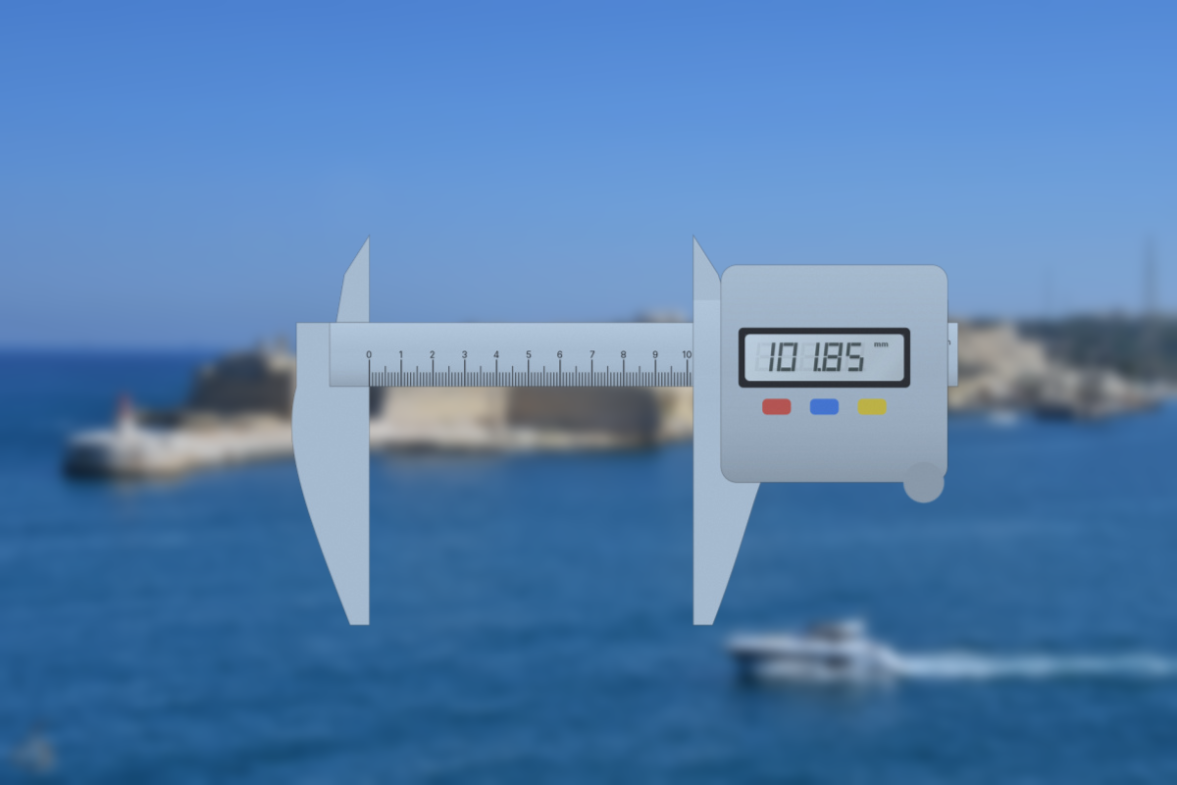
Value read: 101.85,mm
